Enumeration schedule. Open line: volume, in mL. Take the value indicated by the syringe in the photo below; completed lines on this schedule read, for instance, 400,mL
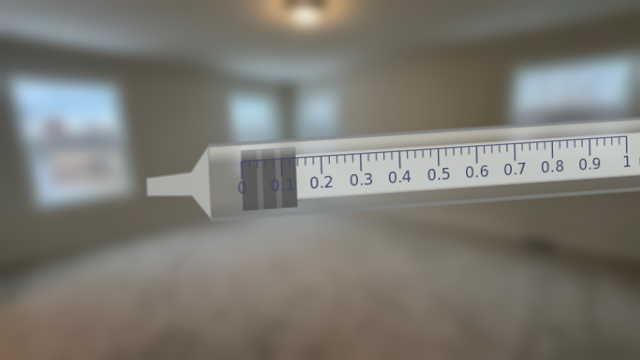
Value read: 0,mL
